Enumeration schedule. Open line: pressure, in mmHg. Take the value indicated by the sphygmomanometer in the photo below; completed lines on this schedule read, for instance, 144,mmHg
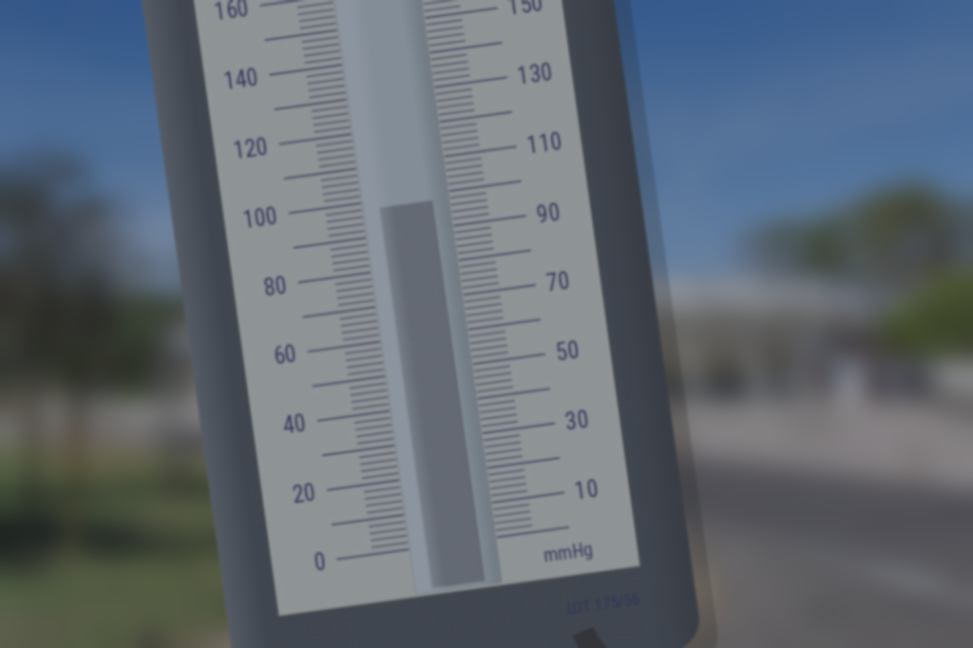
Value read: 98,mmHg
